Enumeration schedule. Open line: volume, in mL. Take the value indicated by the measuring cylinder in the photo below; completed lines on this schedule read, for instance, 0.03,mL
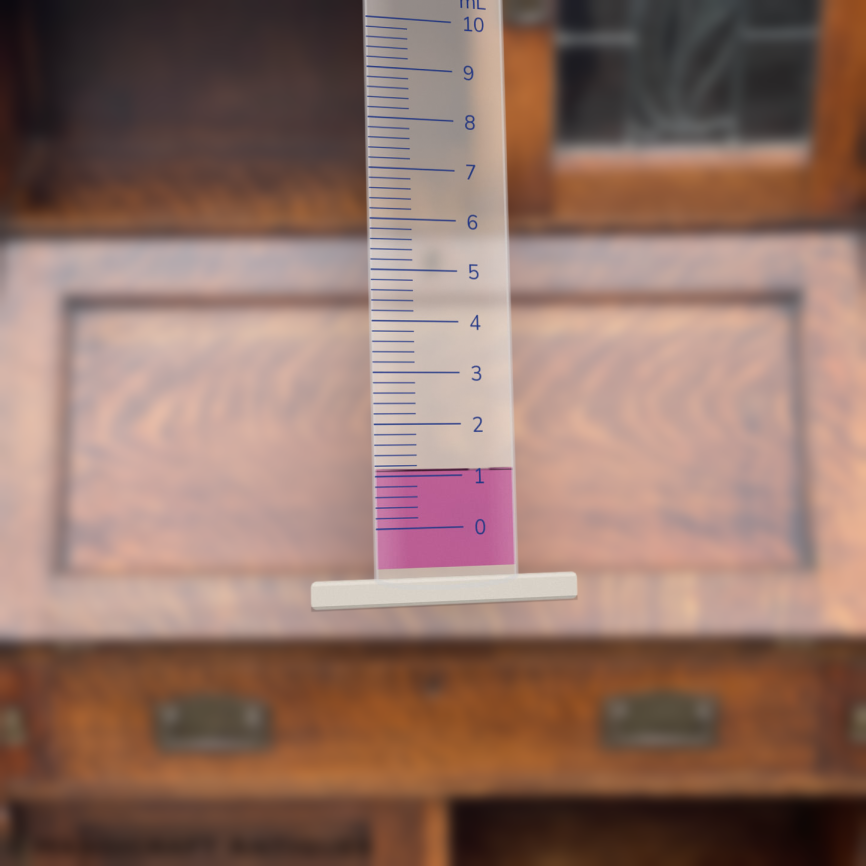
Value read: 1.1,mL
